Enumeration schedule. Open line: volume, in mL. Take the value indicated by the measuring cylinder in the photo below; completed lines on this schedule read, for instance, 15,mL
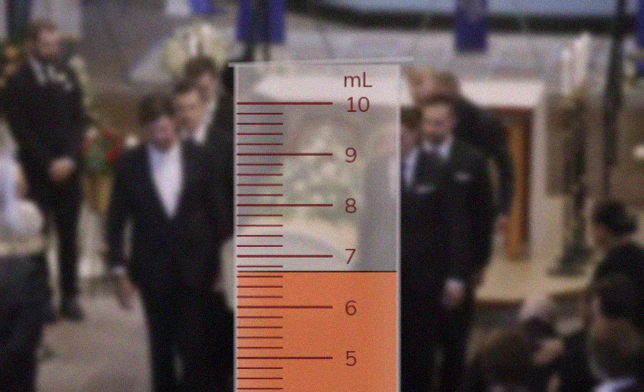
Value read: 6.7,mL
